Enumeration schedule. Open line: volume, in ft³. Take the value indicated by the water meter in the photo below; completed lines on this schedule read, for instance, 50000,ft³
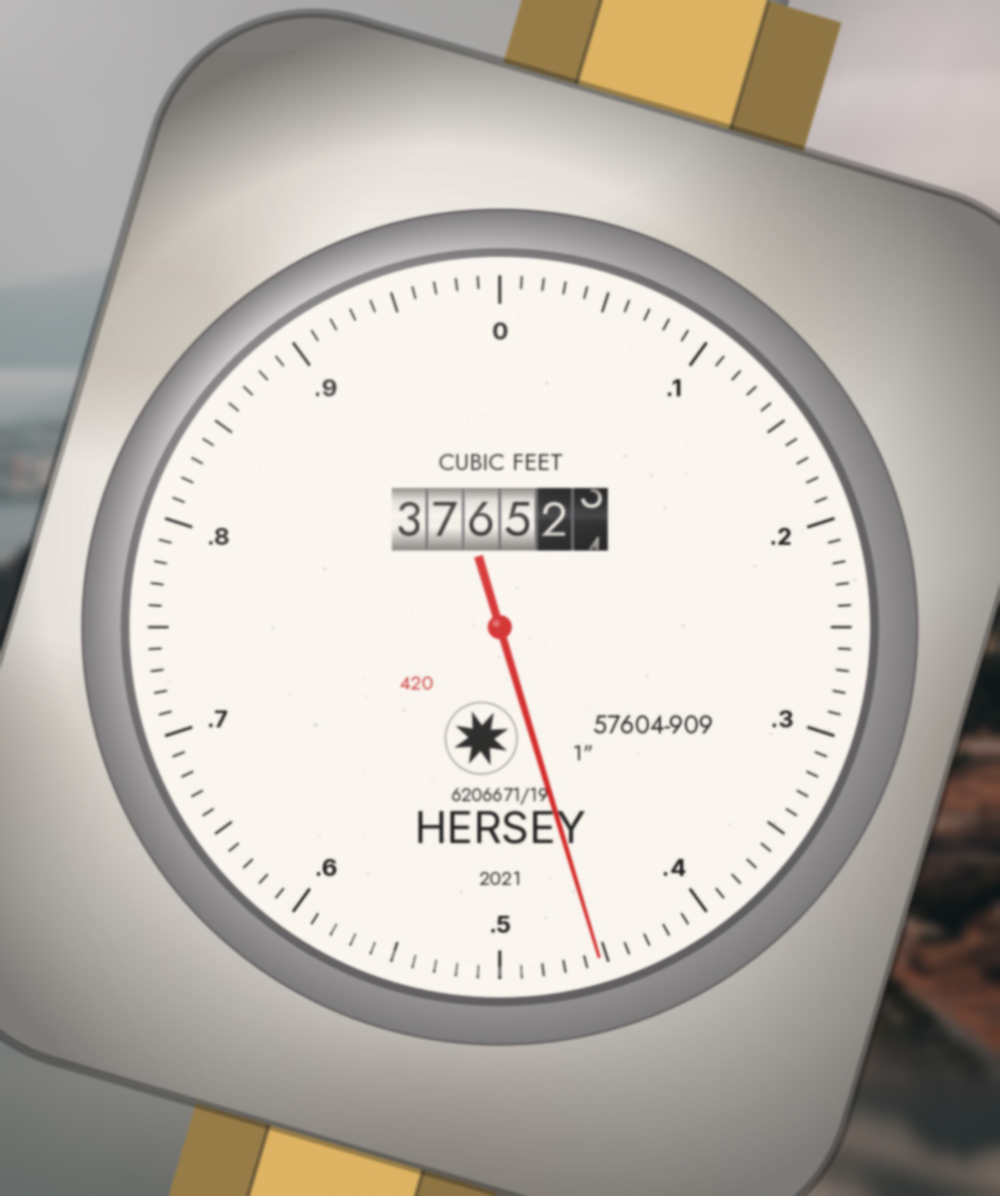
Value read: 376523.45,ft³
